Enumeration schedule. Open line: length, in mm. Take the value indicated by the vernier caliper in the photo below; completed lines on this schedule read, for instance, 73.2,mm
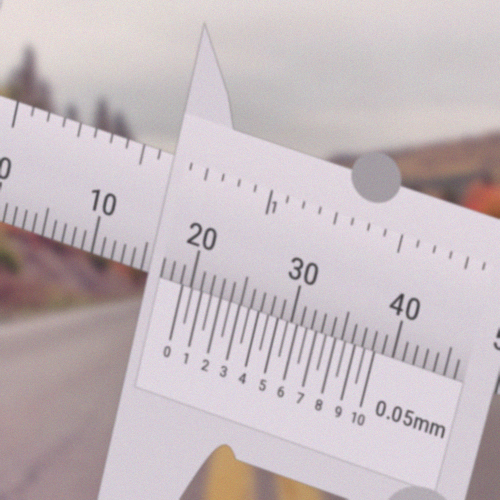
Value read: 19.2,mm
